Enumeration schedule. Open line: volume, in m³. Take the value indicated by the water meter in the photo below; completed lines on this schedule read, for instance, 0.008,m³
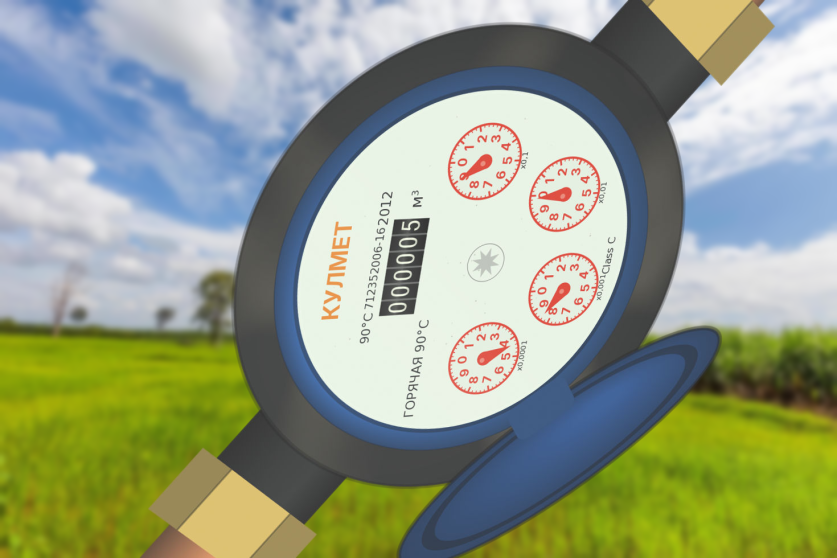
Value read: 5.8984,m³
